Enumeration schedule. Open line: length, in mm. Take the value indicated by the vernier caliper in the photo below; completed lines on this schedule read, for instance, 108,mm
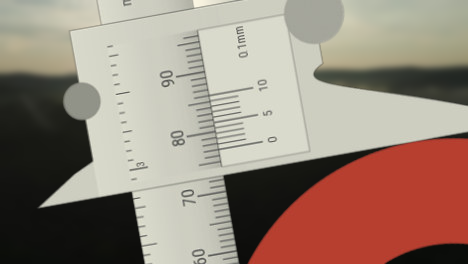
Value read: 77.0,mm
